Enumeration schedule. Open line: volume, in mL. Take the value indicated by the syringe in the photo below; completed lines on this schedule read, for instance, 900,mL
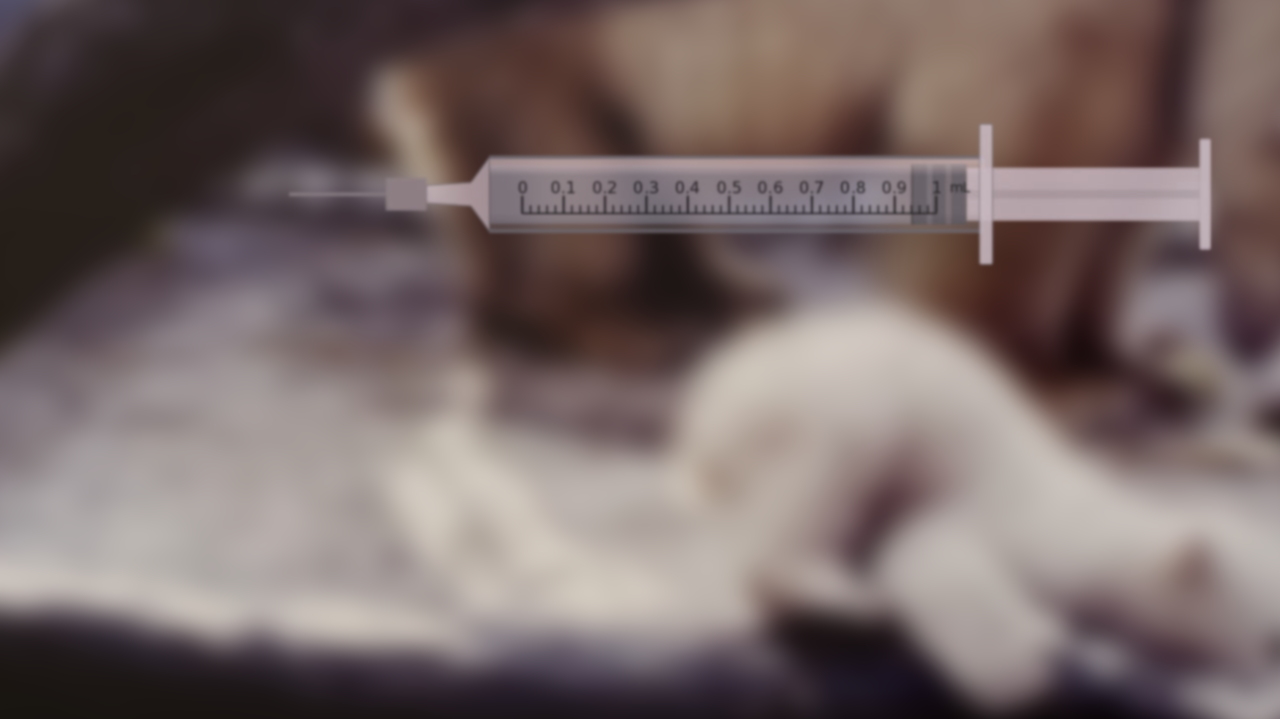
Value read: 0.94,mL
